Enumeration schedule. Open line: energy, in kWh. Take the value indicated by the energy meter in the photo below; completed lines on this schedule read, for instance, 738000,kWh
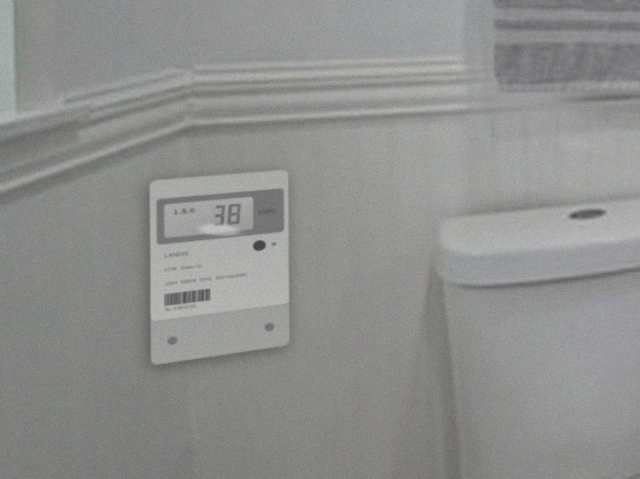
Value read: 38,kWh
